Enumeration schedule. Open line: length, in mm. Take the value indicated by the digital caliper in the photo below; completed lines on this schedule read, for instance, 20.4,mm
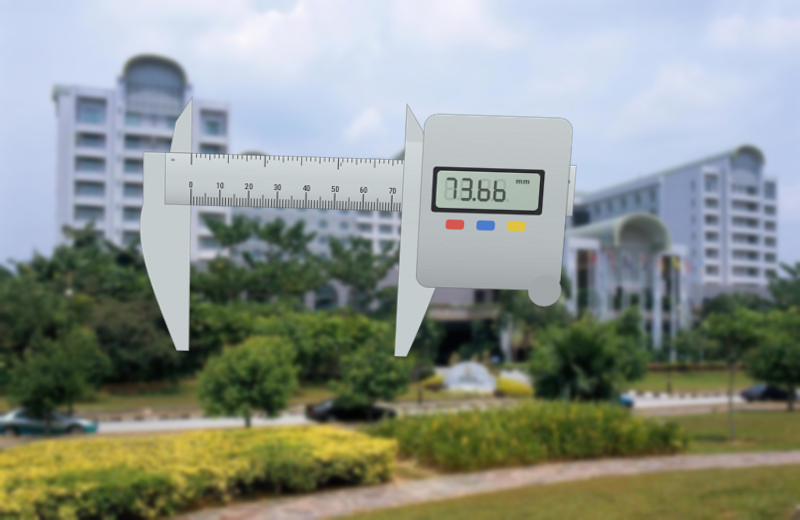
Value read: 73.66,mm
